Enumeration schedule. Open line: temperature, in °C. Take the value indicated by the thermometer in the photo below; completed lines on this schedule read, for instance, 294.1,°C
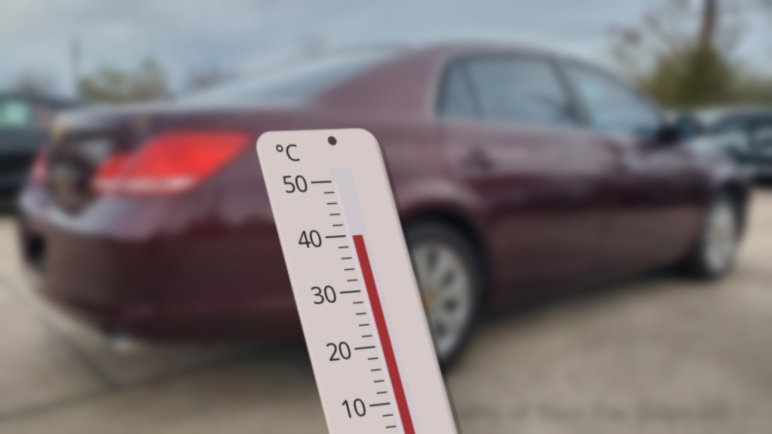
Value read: 40,°C
